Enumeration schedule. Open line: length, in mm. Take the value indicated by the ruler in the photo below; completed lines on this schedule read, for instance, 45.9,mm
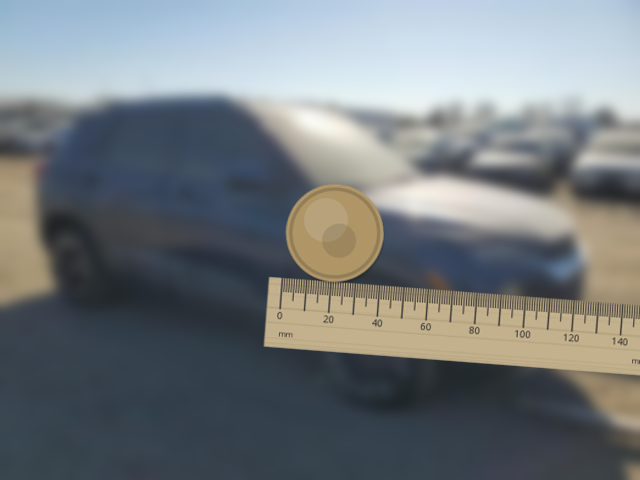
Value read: 40,mm
